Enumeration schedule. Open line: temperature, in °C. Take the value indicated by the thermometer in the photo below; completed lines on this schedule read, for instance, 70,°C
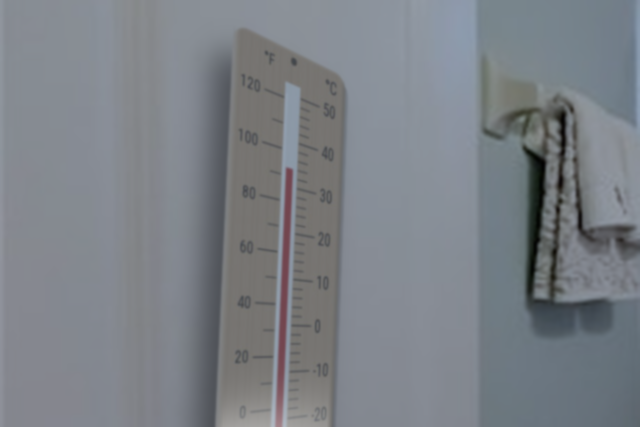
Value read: 34,°C
